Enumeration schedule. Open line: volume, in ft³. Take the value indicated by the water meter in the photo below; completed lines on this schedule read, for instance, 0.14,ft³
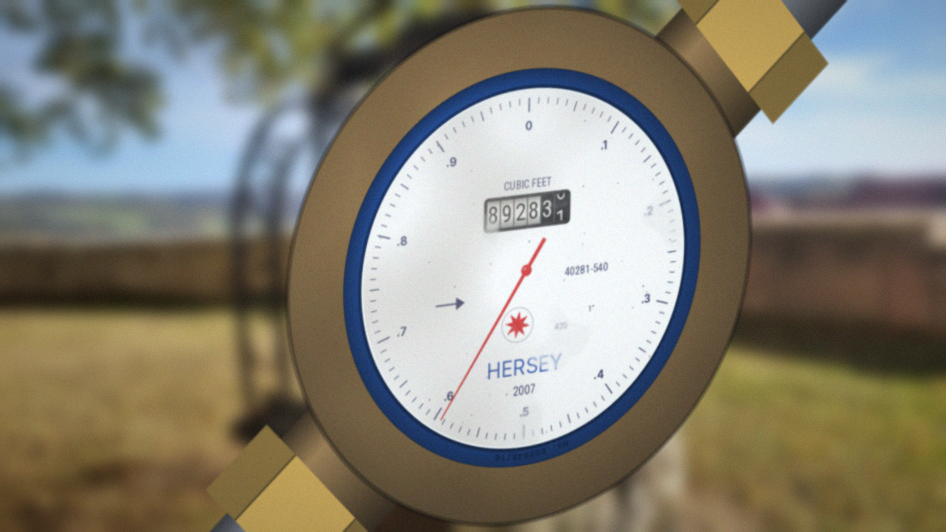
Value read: 892830.59,ft³
